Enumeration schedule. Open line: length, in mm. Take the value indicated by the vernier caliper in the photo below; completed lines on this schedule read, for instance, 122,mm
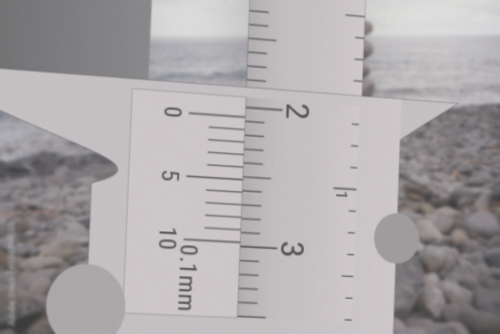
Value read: 20.7,mm
